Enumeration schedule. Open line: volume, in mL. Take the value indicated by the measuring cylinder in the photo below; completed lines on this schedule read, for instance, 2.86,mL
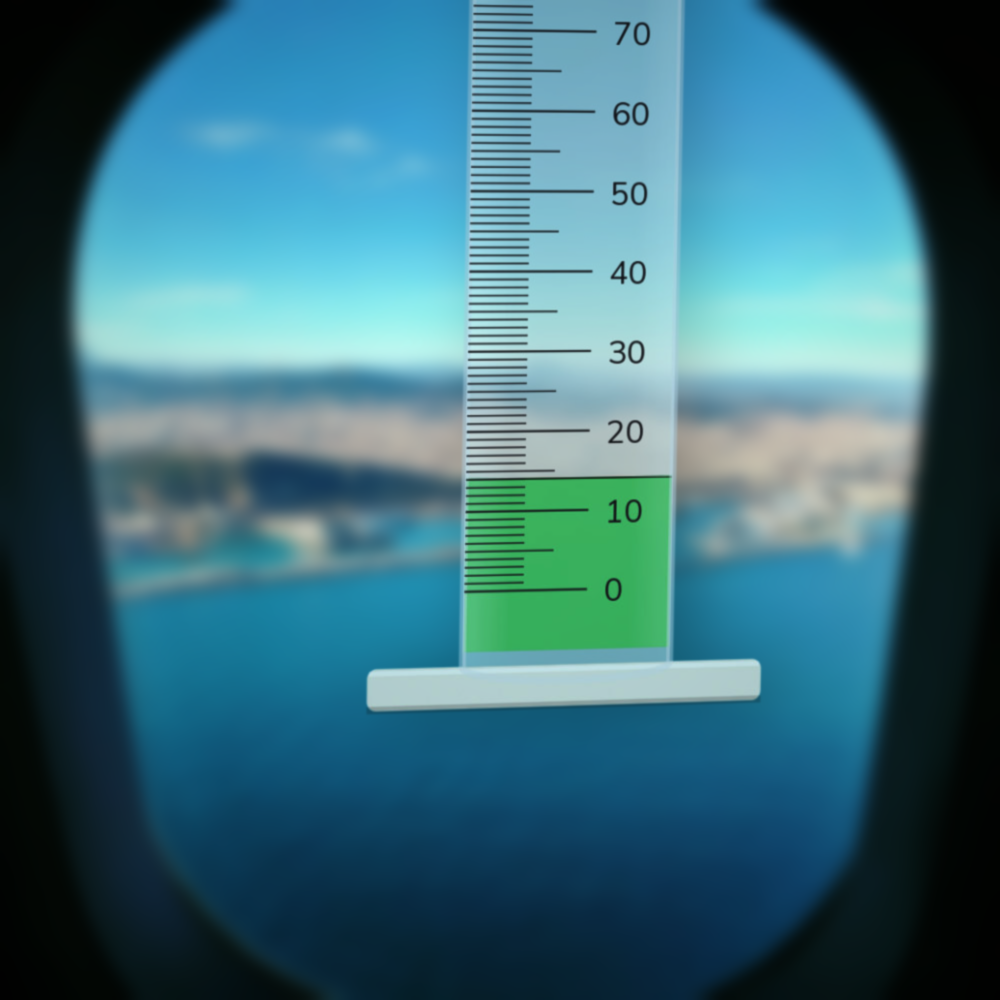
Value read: 14,mL
